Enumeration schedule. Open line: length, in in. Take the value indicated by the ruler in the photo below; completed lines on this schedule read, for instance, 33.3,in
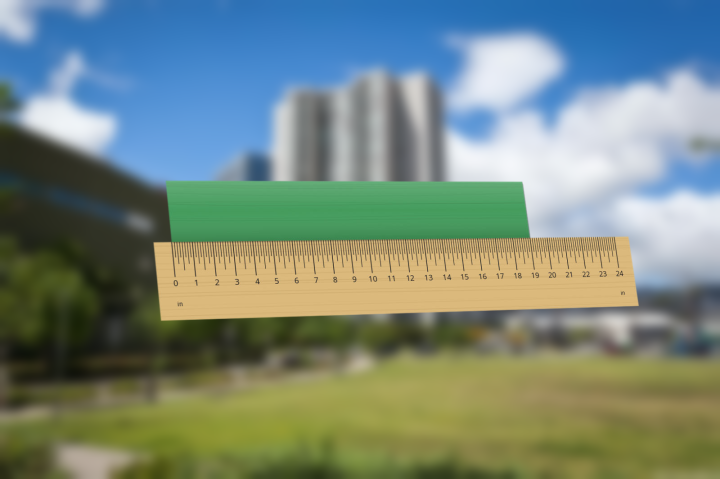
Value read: 19,in
